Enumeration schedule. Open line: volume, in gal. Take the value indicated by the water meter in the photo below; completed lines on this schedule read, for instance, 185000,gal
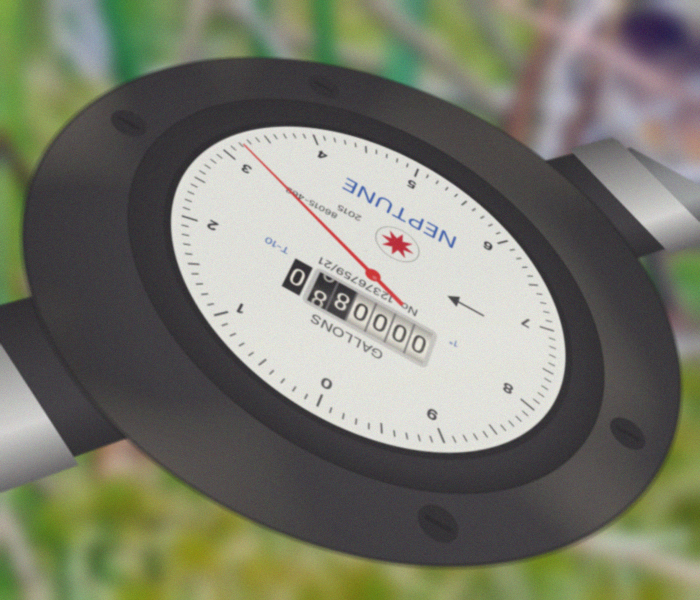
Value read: 883.2,gal
